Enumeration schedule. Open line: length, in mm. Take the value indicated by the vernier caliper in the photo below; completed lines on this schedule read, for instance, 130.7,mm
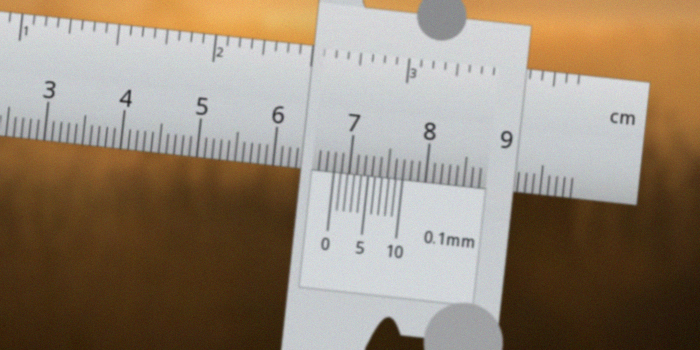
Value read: 68.0,mm
